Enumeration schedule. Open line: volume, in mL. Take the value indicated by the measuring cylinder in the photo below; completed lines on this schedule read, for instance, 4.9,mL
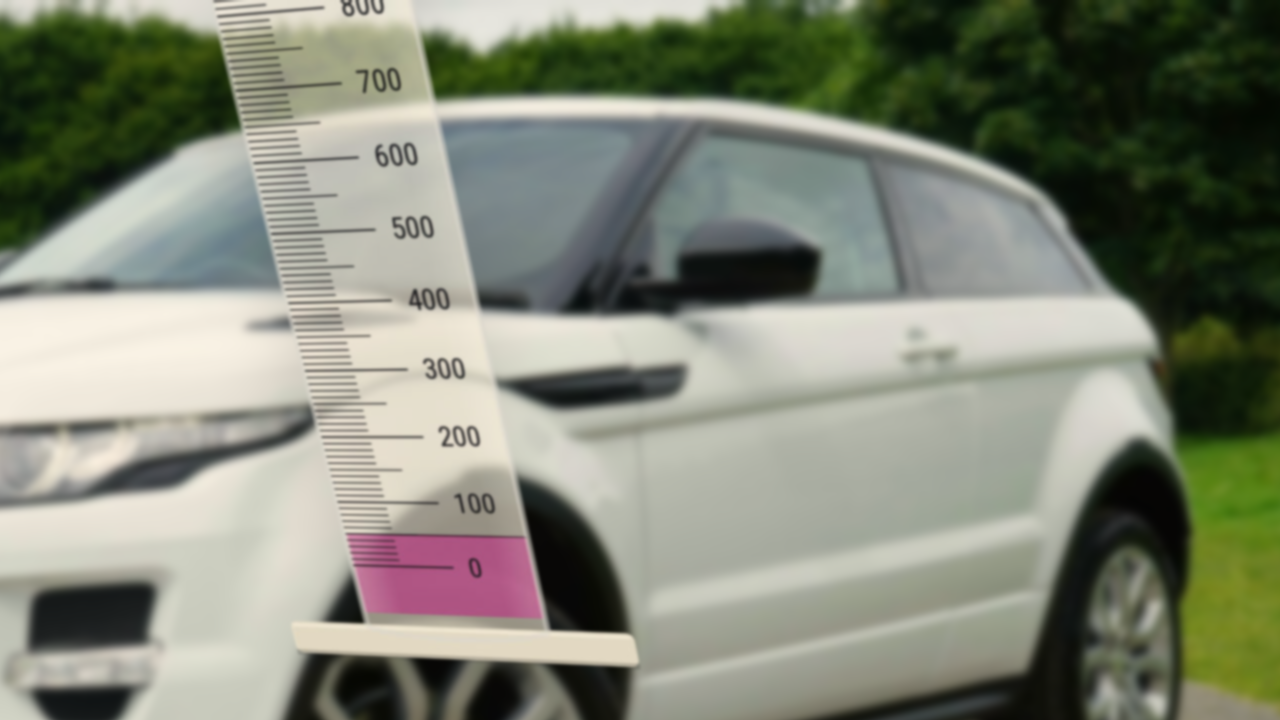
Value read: 50,mL
